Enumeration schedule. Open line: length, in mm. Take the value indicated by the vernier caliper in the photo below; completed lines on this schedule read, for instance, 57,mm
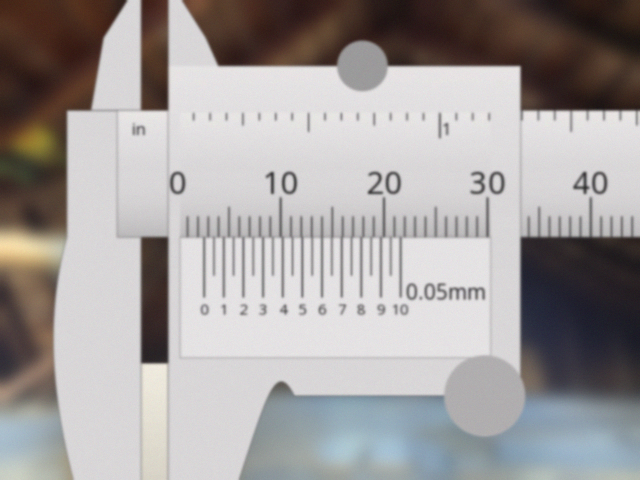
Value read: 2.6,mm
